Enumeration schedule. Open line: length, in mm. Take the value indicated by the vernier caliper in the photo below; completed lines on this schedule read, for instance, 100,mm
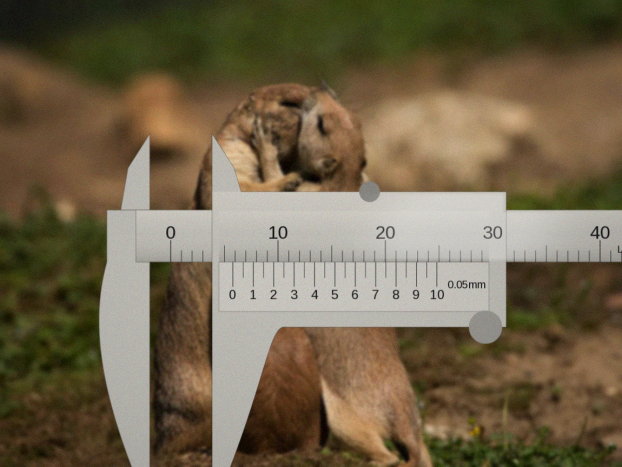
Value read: 5.8,mm
